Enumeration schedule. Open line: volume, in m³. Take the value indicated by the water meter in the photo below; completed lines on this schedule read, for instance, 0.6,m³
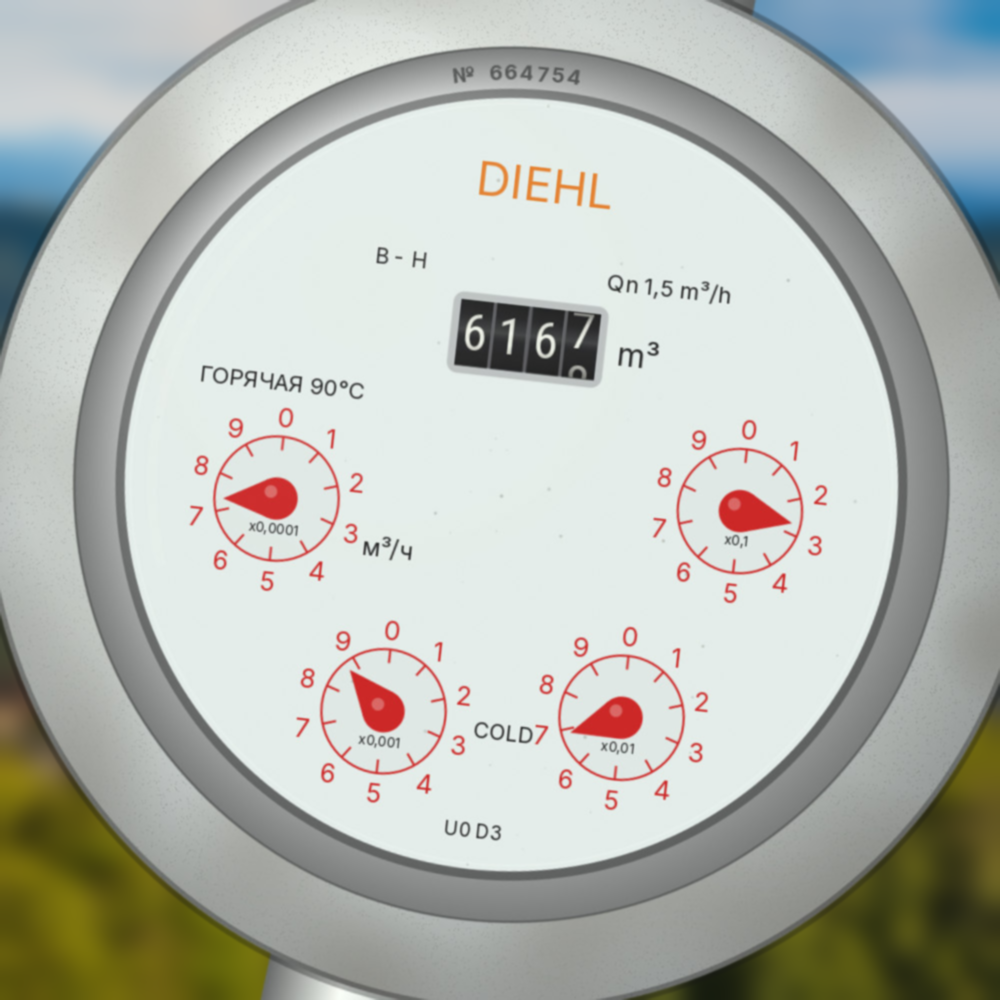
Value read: 6167.2687,m³
